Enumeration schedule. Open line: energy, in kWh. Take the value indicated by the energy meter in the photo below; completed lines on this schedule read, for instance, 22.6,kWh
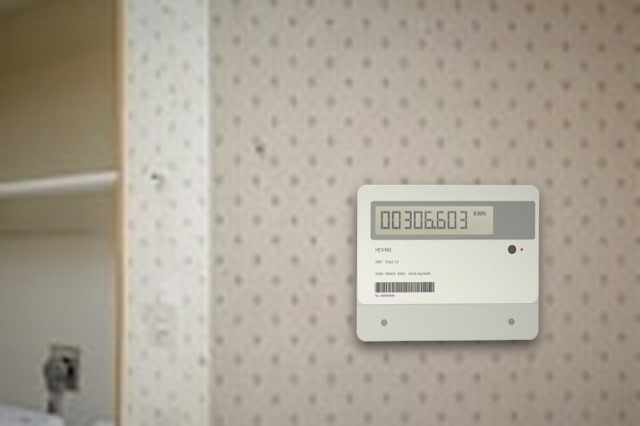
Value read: 306.603,kWh
